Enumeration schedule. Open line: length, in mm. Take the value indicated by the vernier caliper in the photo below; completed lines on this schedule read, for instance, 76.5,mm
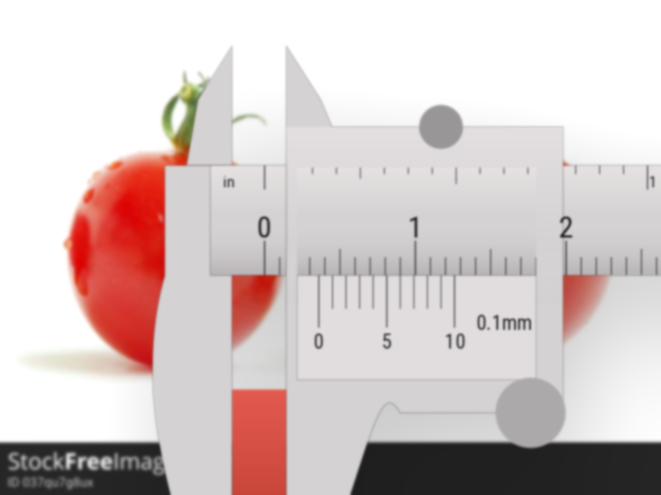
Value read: 3.6,mm
